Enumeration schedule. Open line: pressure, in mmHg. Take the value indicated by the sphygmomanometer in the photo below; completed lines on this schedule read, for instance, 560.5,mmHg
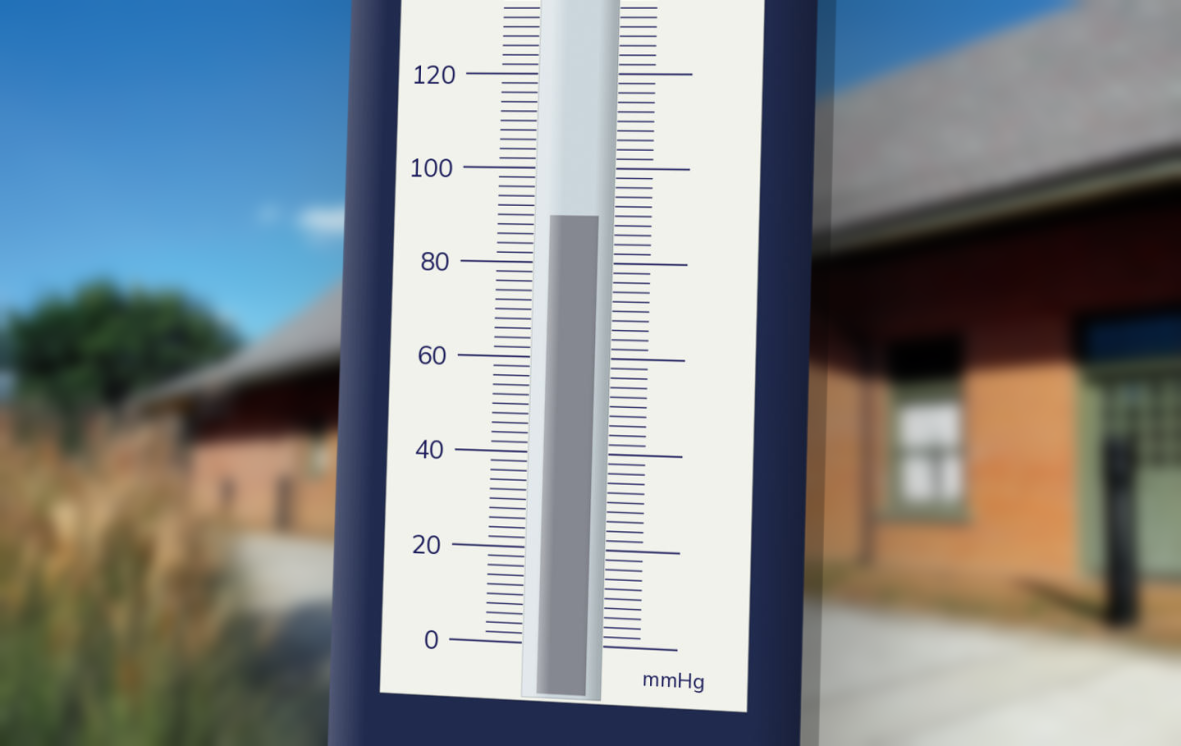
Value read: 90,mmHg
